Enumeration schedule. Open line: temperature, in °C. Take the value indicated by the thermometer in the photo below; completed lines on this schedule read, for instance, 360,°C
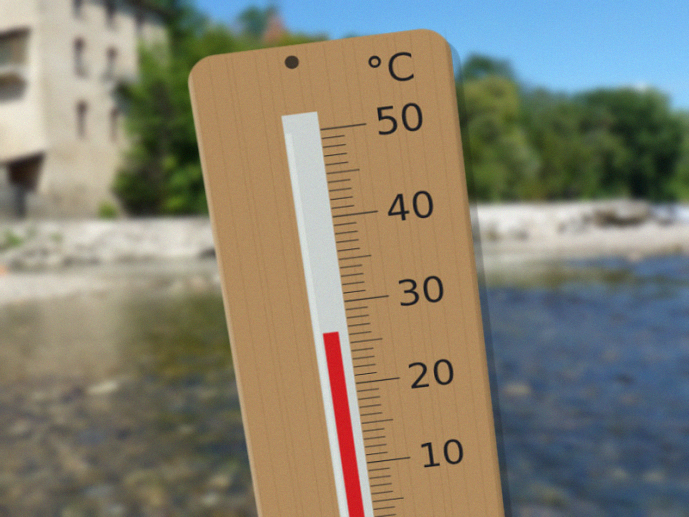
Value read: 26.5,°C
